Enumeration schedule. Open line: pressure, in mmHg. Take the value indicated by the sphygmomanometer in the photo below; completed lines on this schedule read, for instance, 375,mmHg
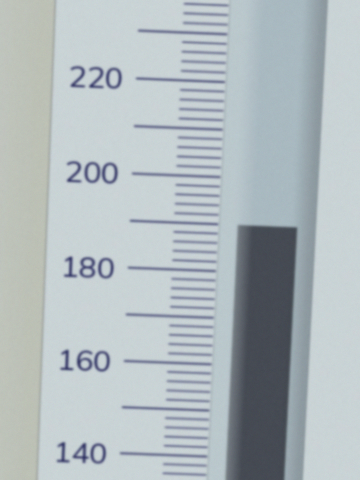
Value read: 190,mmHg
